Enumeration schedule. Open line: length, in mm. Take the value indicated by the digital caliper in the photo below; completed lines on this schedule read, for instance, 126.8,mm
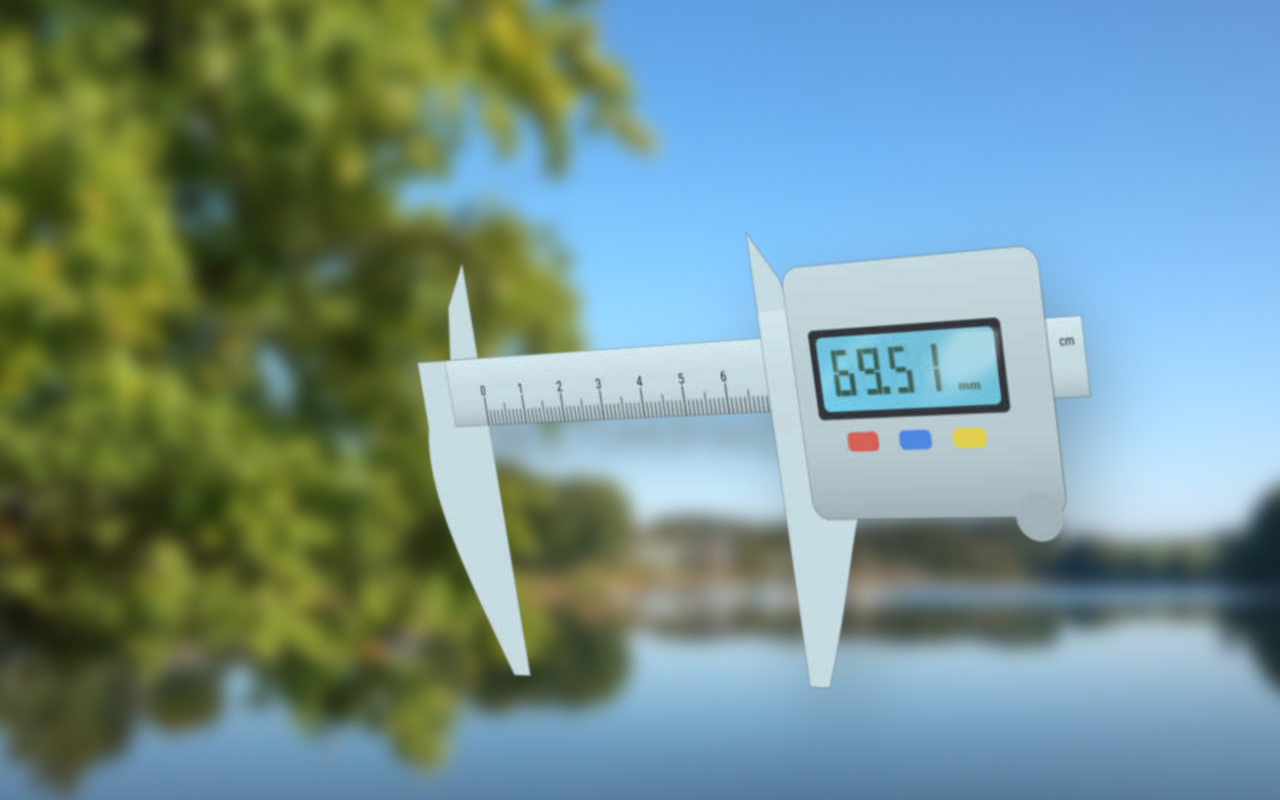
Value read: 69.51,mm
